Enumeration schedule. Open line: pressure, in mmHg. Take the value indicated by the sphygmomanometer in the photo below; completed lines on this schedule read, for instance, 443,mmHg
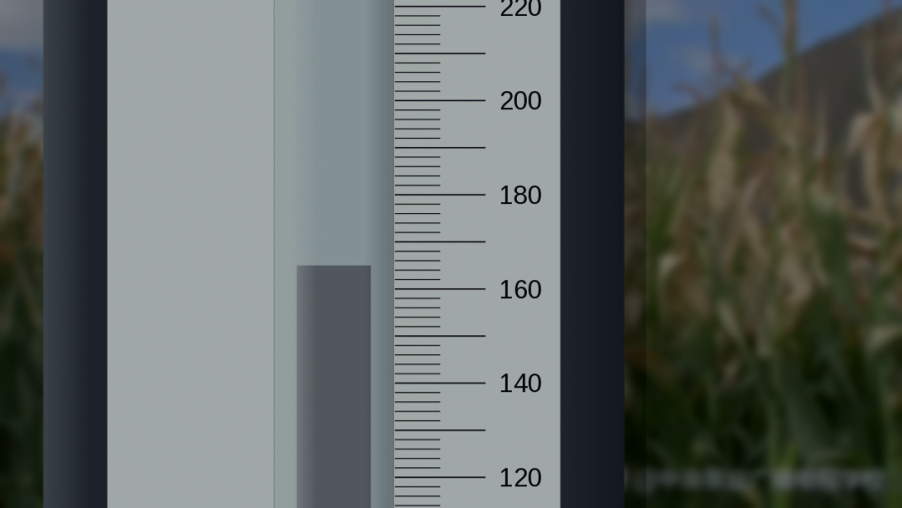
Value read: 165,mmHg
